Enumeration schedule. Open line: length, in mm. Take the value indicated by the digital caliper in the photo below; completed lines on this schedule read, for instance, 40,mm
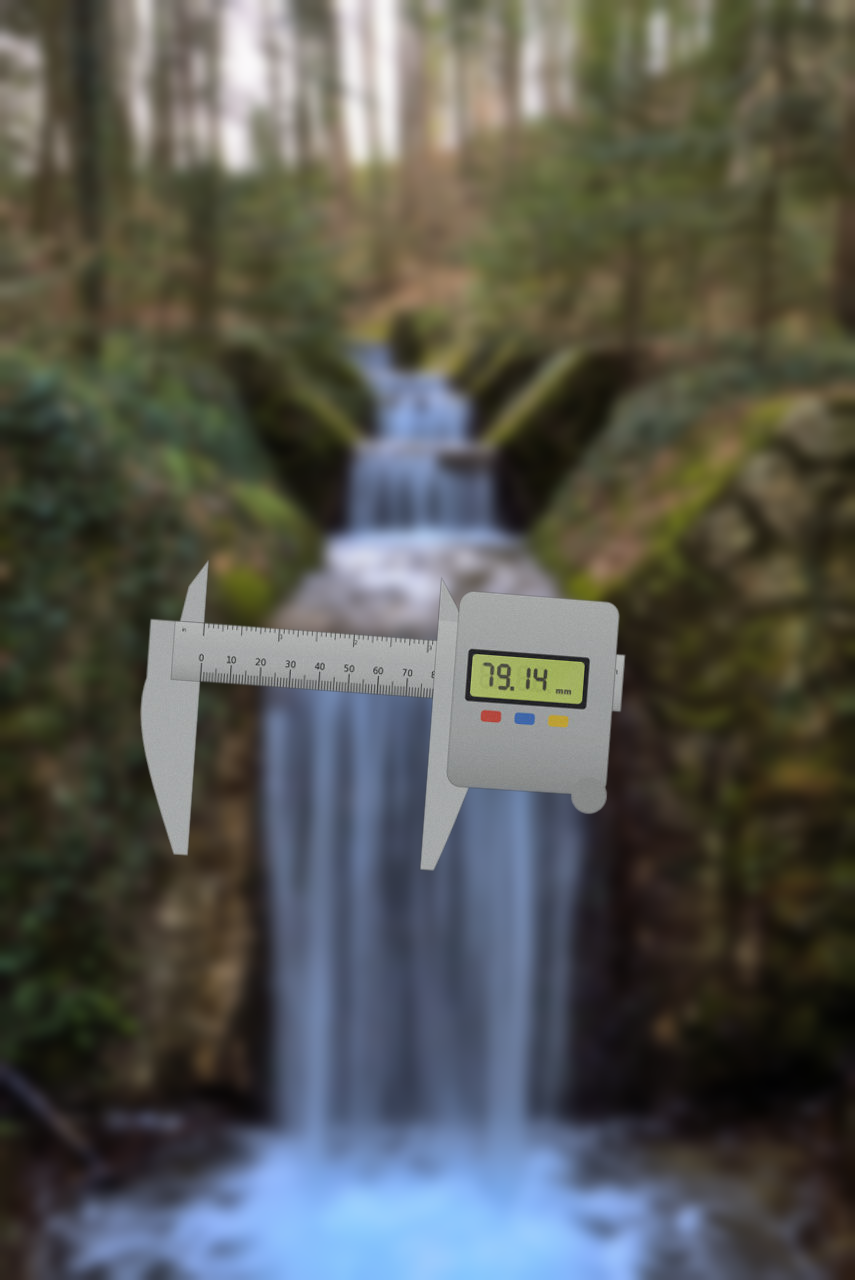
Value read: 79.14,mm
